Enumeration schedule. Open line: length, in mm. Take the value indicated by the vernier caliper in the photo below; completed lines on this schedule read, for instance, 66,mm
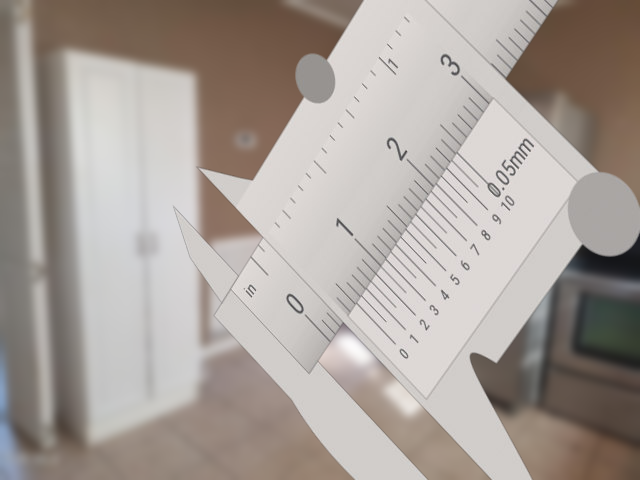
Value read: 5.2,mm
